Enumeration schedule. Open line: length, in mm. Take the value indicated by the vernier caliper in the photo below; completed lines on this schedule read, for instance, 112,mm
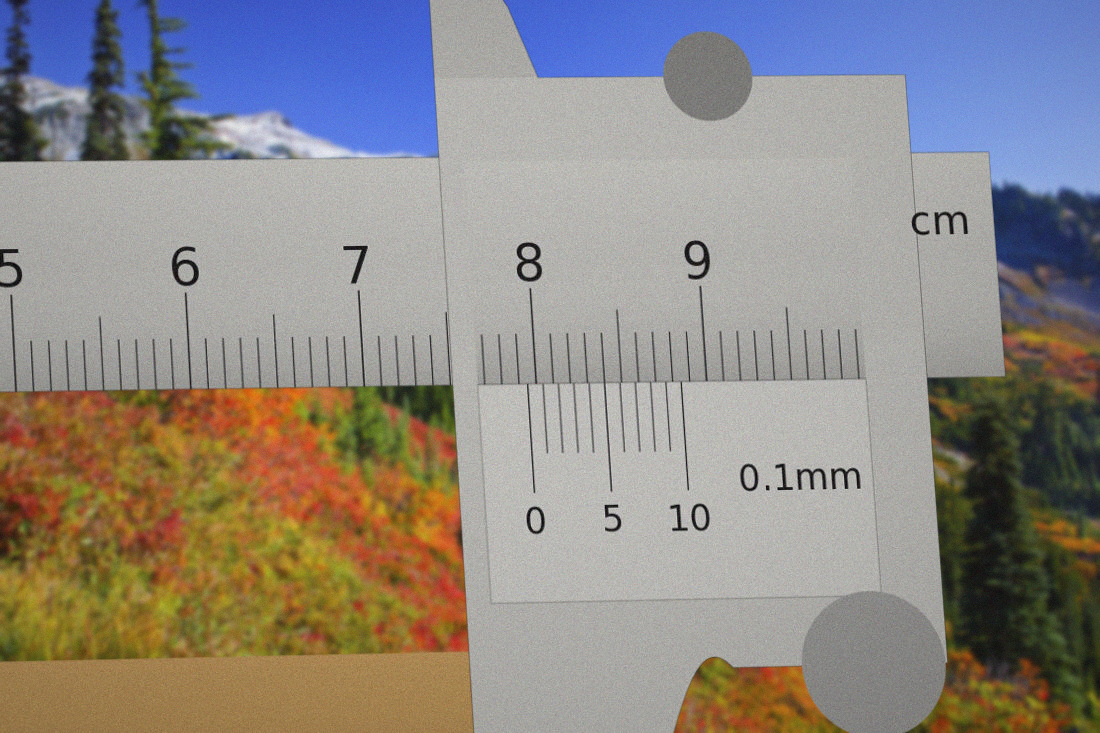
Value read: 79.5,mm
